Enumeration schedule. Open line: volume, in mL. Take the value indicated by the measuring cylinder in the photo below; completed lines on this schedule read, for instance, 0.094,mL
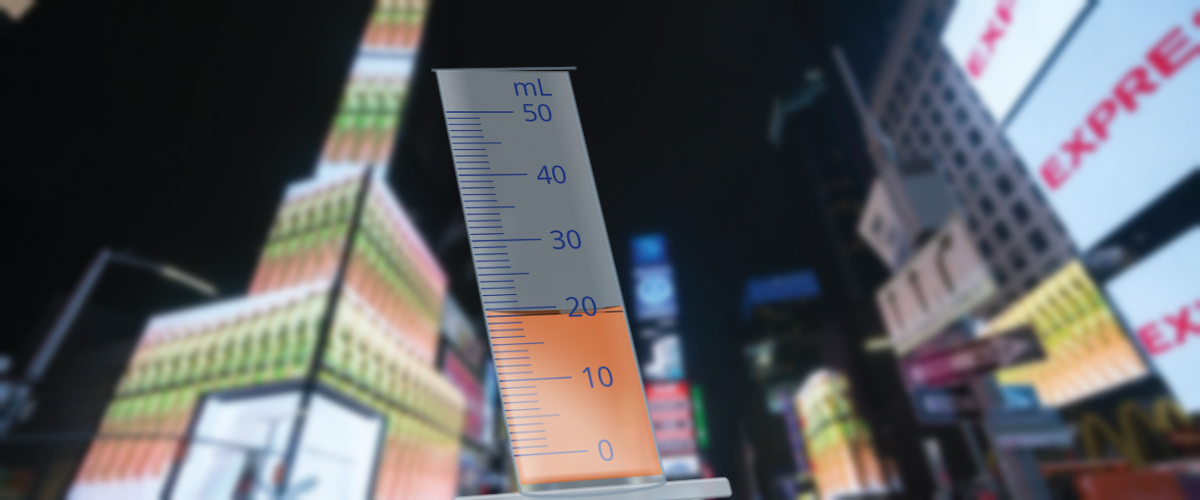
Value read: 19,mL
